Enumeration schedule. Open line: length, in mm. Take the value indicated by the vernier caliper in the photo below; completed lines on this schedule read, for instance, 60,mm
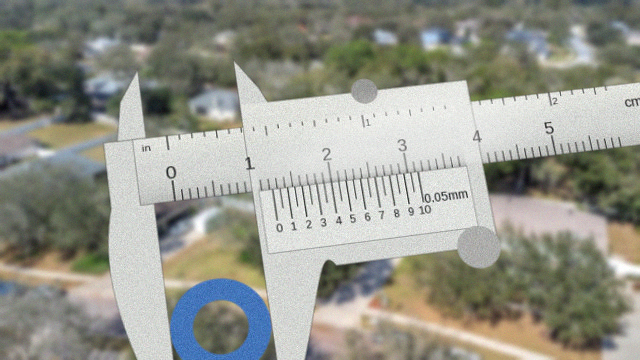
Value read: 12.4,mm
